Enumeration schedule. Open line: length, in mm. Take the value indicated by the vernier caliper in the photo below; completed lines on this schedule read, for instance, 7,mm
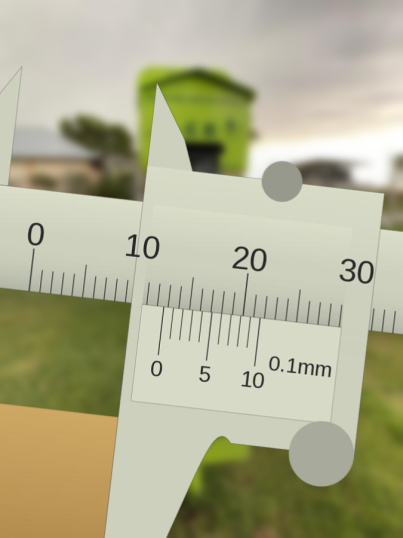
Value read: 12.6,mm
